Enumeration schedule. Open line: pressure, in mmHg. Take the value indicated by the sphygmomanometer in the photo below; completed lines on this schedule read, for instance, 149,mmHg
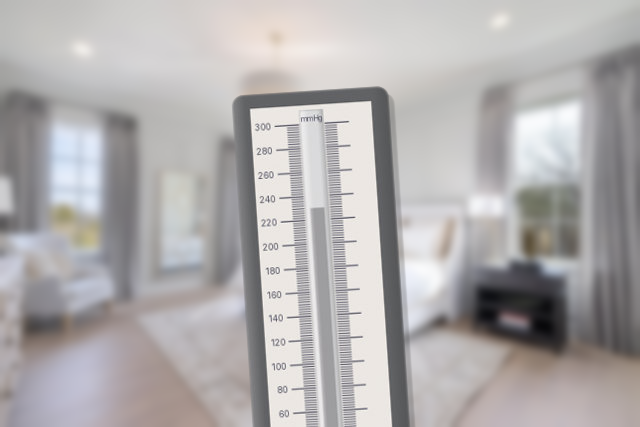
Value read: 230,mmHg
